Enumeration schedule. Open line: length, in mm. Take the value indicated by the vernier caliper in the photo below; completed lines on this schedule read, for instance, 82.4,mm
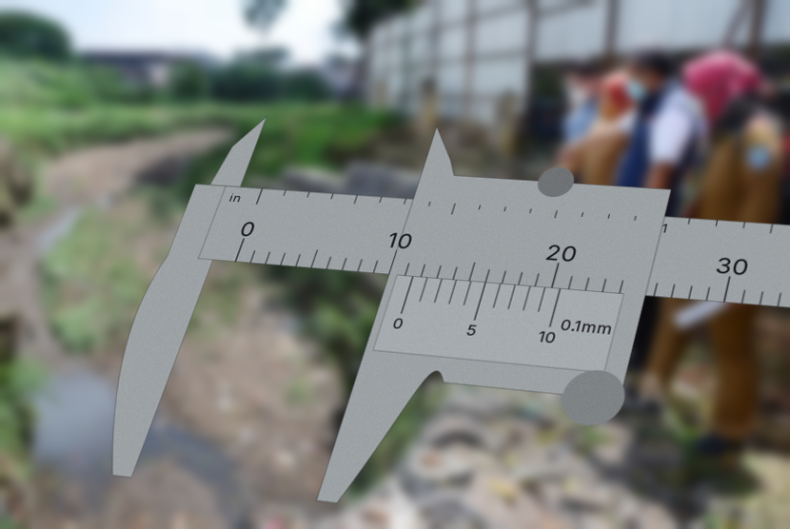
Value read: 11.5,mm
